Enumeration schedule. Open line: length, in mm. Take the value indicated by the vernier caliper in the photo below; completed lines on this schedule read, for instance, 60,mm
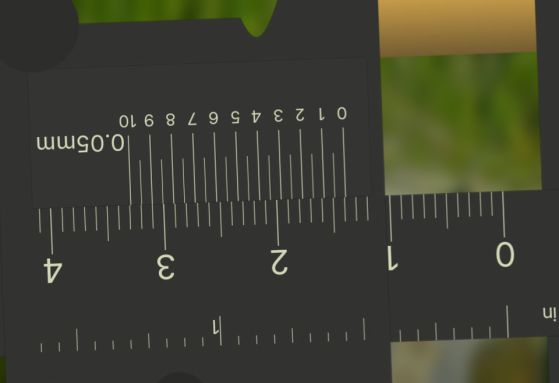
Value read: 13.9,mm
